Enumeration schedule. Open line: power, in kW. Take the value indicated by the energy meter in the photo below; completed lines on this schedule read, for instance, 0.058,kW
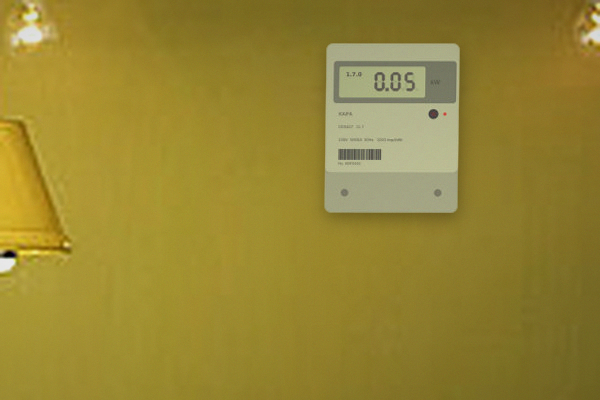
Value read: 0.05,kW
